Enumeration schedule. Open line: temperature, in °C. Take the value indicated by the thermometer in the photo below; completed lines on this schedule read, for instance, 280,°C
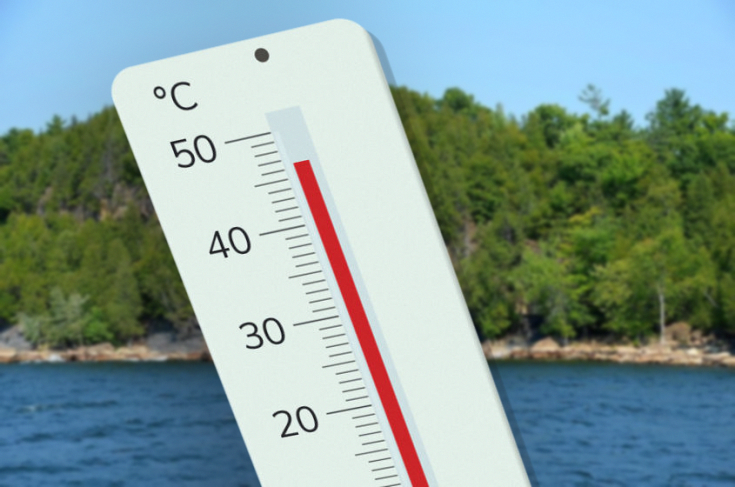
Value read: 46.5,°C
